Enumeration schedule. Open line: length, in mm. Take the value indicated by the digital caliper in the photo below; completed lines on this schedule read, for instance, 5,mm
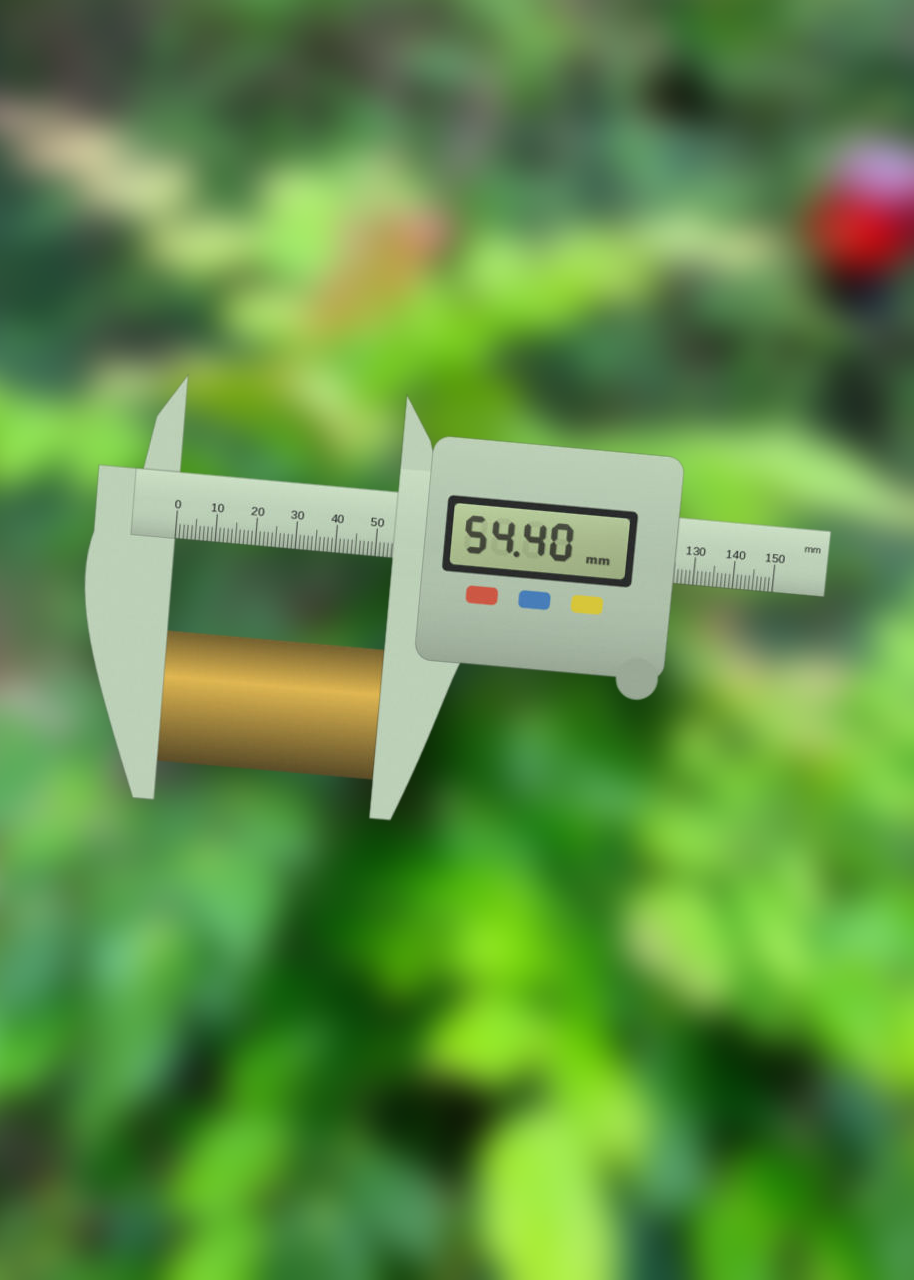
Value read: 54.40,mm
